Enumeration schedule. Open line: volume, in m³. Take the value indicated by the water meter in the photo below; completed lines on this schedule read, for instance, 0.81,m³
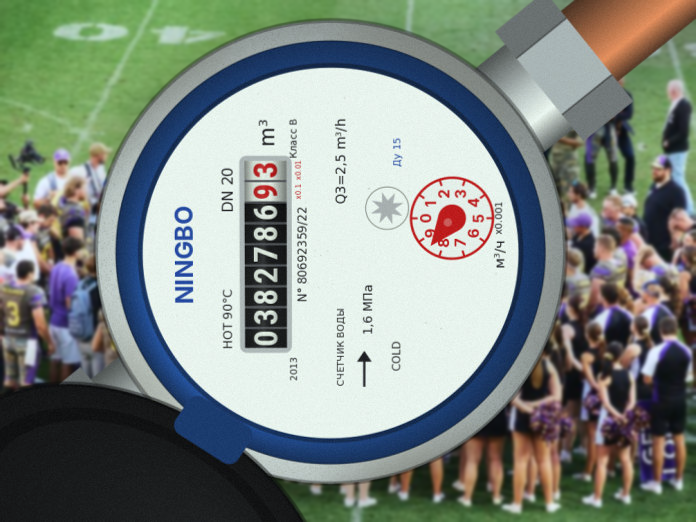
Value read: 382786.938,m³
